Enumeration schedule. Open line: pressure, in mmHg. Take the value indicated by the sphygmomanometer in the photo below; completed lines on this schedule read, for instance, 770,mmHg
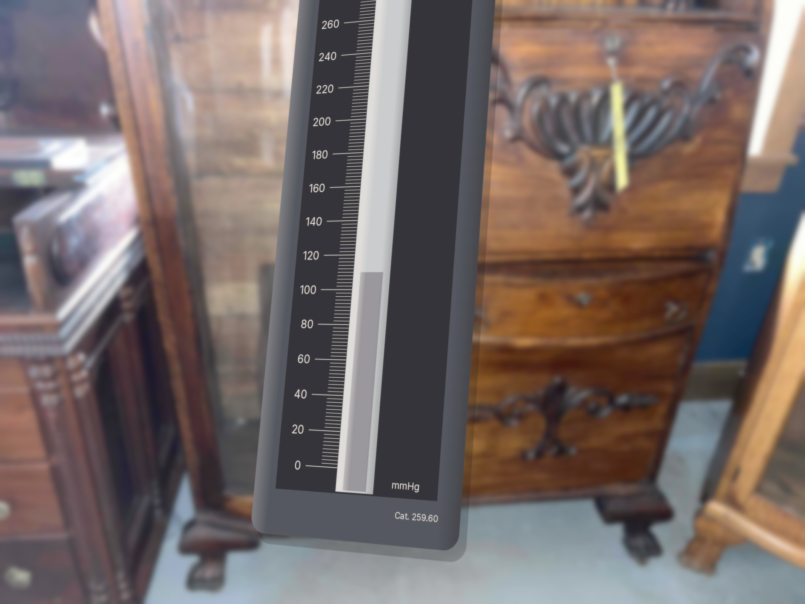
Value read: 110,mmHg
